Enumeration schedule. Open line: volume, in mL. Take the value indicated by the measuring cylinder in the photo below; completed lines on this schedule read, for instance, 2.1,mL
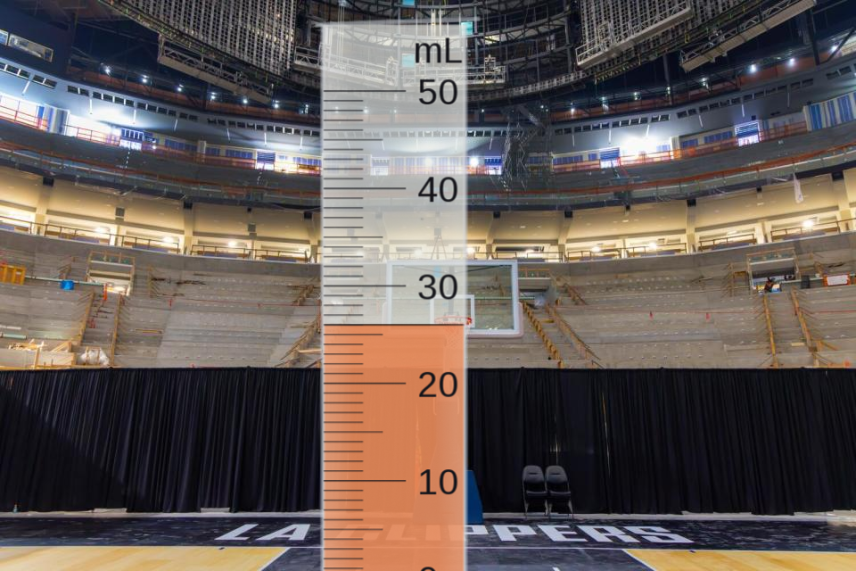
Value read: 26,mL
